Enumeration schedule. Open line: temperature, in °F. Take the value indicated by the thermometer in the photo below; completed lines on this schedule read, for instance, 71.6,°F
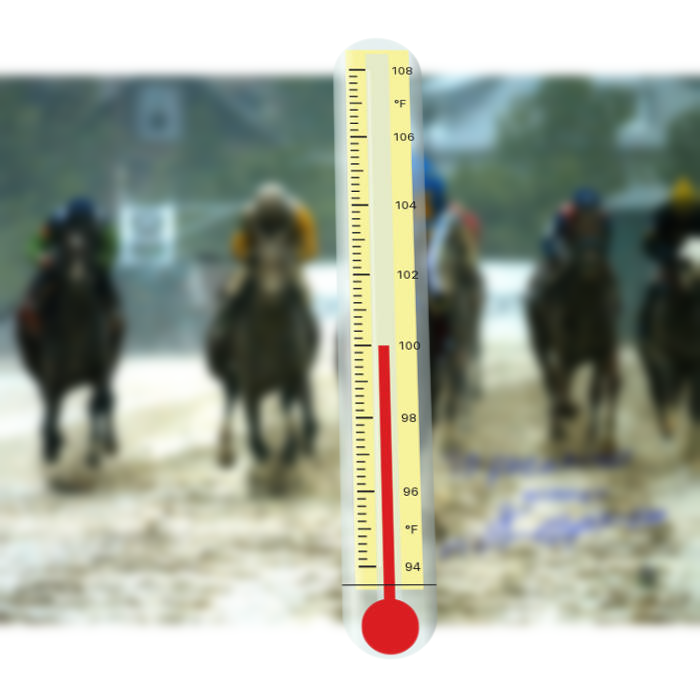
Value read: 100,°F
